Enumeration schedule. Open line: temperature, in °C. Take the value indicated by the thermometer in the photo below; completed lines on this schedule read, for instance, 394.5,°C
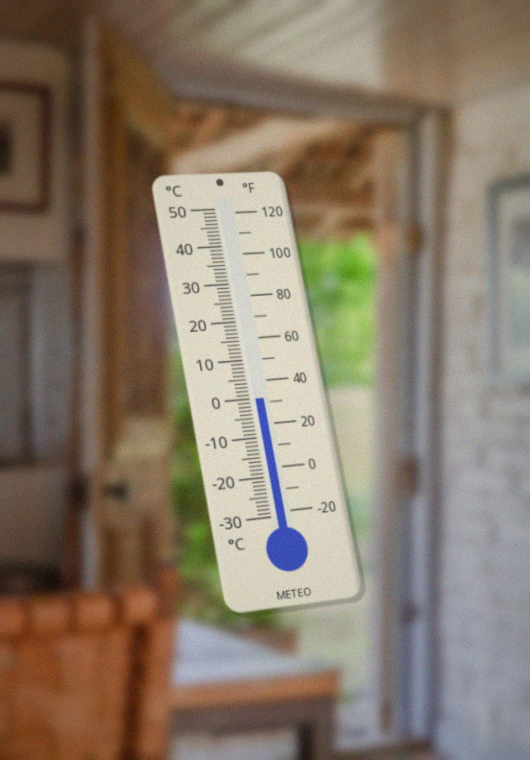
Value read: 0,°C
